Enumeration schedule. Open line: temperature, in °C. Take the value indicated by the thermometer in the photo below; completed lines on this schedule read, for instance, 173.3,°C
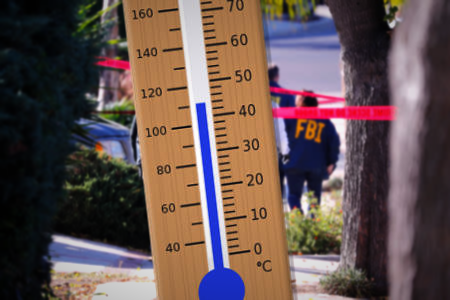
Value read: 44,°C
